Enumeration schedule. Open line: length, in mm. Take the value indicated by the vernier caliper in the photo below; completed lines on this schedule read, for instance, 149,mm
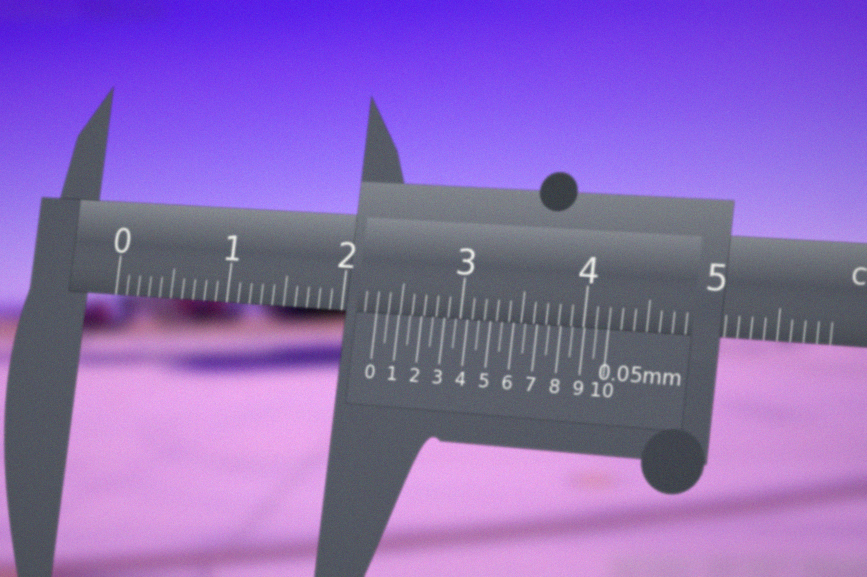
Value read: 23.0,mm
